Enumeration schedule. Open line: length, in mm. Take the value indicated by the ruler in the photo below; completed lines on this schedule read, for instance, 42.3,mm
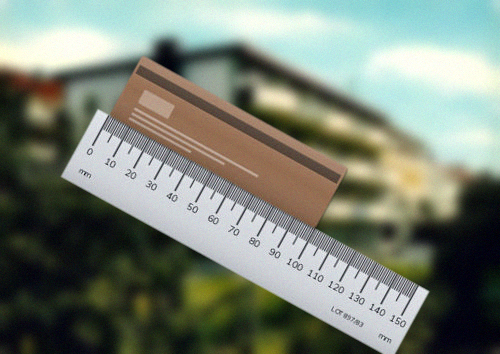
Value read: 100,mm
